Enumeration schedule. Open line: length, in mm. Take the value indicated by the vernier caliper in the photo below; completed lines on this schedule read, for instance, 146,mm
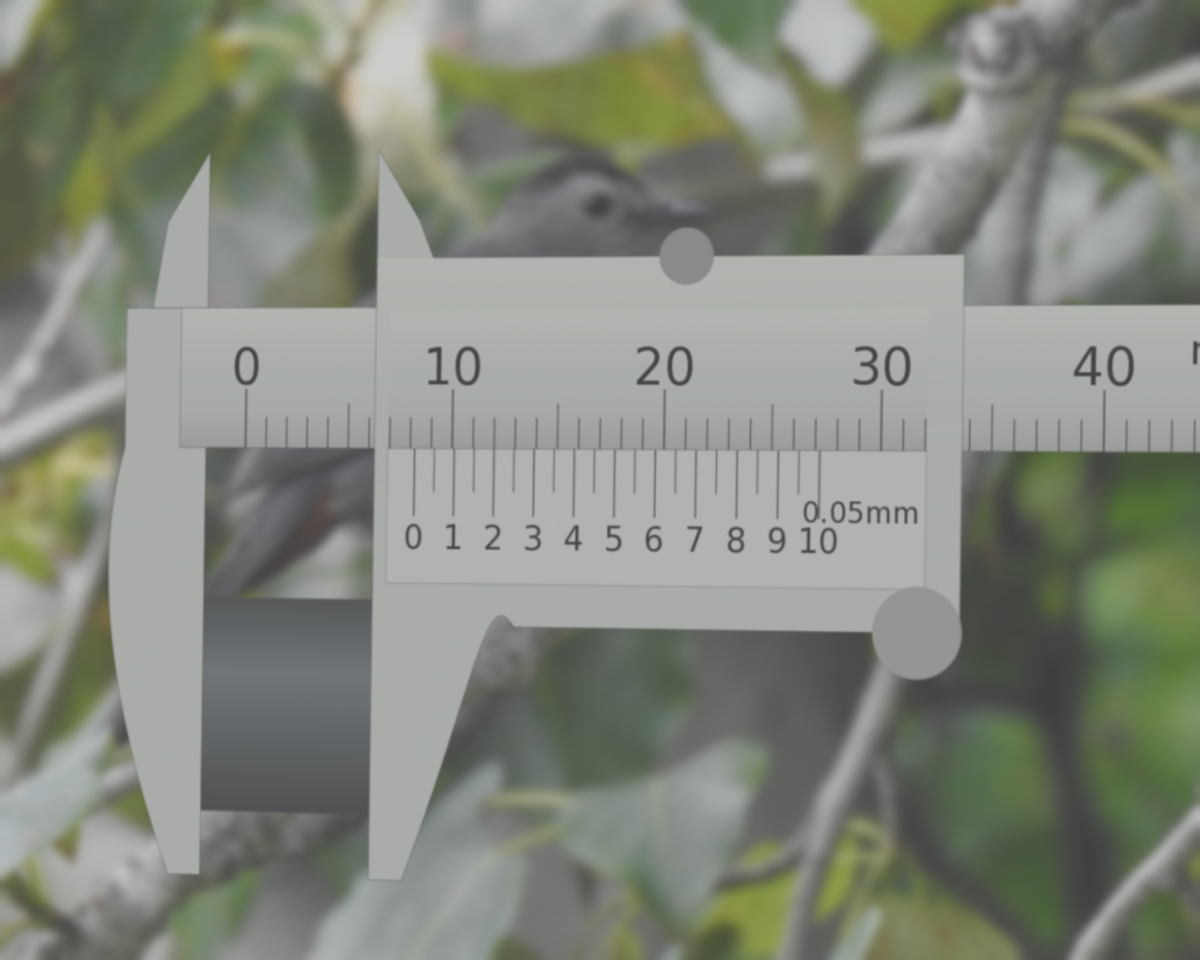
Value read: 8.2,mm
